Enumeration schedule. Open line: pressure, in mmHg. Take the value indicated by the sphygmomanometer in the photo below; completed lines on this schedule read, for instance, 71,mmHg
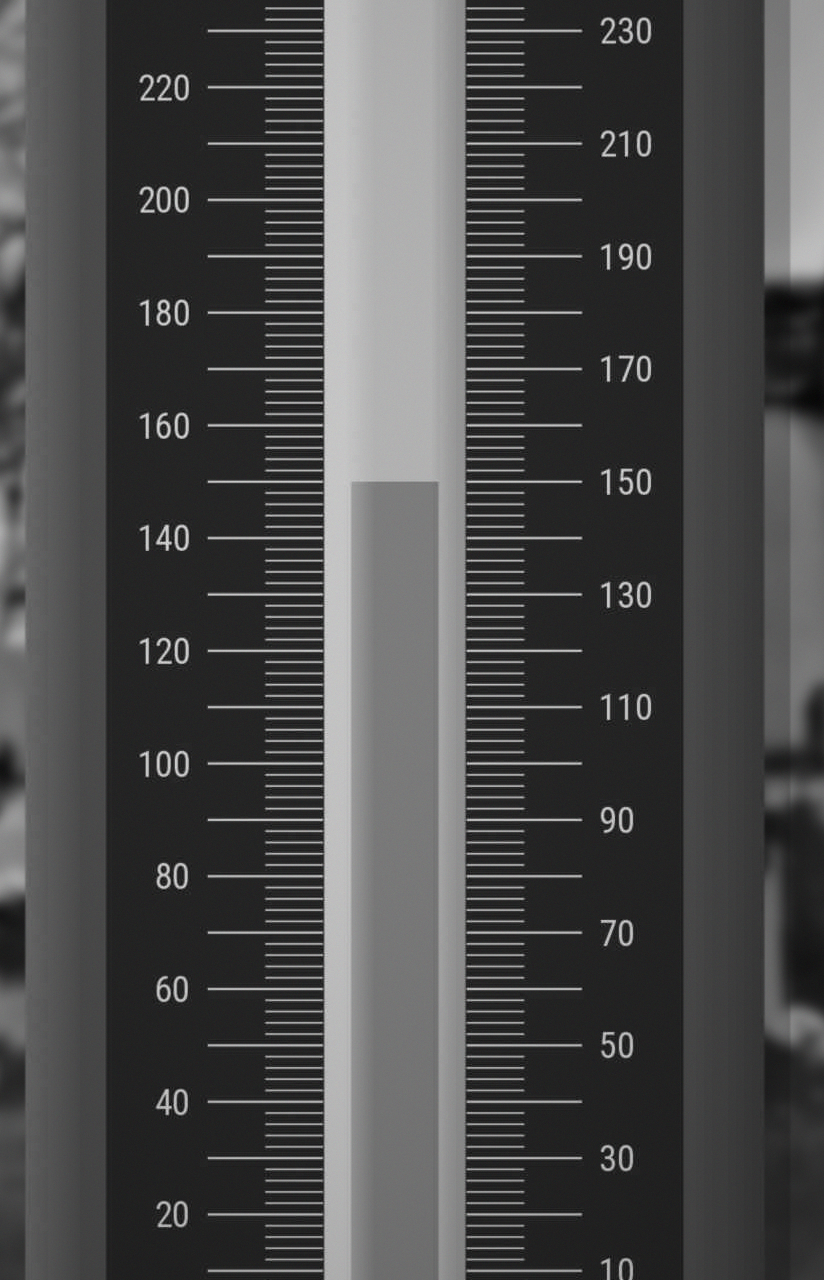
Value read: 150,mmHg
